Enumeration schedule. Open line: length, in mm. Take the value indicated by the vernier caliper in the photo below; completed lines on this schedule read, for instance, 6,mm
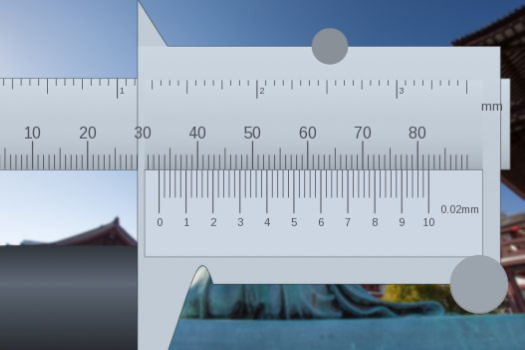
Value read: 33.0,mm
